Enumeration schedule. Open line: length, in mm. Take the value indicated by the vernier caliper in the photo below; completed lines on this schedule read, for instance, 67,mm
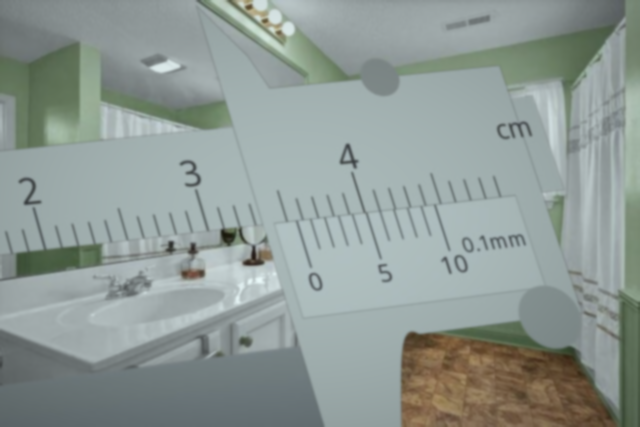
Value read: 35.6,mm
